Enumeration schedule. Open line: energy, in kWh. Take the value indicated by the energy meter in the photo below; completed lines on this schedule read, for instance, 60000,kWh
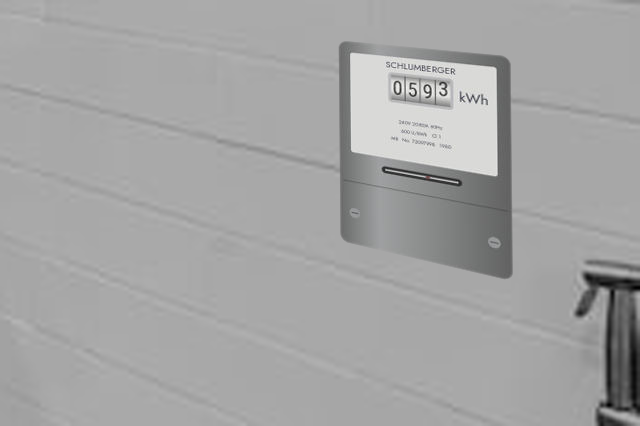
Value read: 593,kWh
